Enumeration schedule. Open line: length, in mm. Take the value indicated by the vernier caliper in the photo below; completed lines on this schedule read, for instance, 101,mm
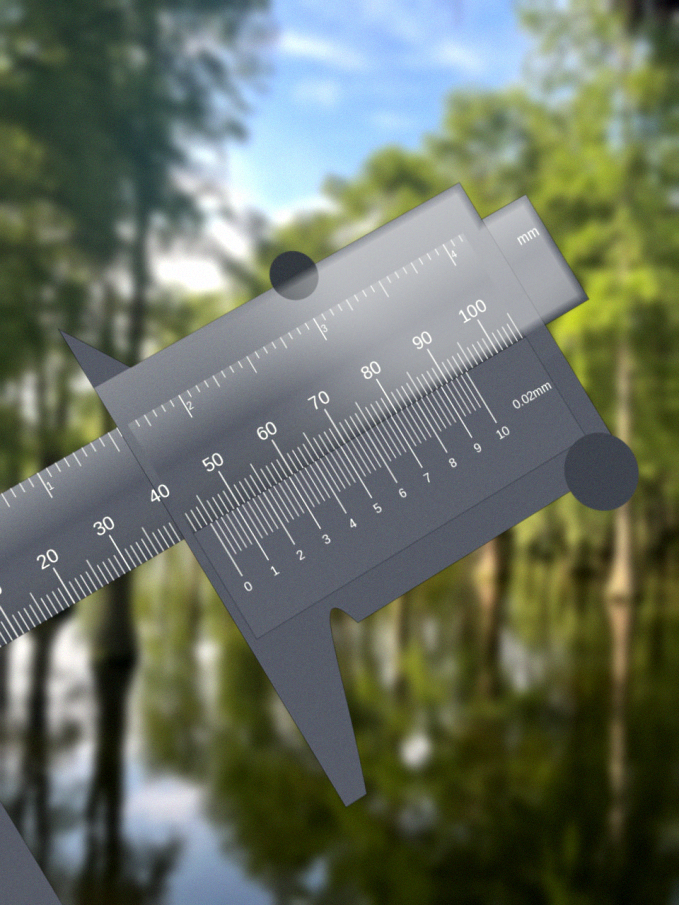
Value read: 44.6,mm
